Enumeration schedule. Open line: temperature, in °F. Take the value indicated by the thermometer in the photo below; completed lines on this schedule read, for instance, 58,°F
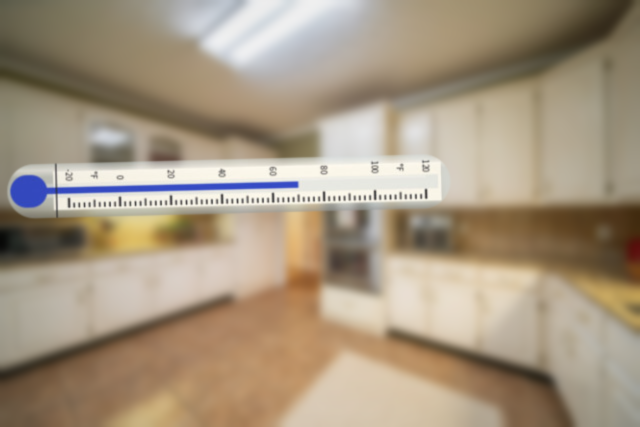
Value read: 70,°F
